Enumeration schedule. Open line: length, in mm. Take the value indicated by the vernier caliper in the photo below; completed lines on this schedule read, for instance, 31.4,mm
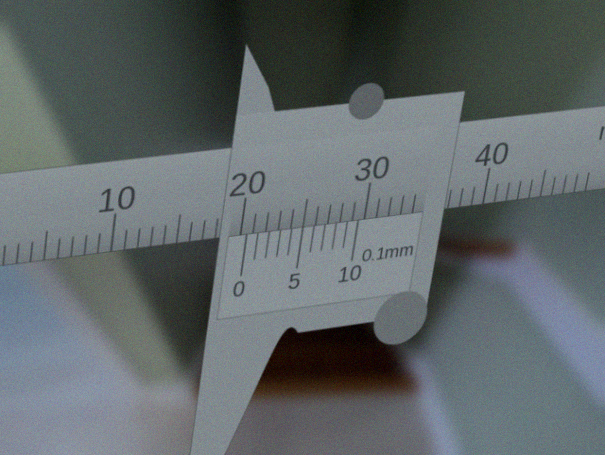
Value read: 20.5,mm
